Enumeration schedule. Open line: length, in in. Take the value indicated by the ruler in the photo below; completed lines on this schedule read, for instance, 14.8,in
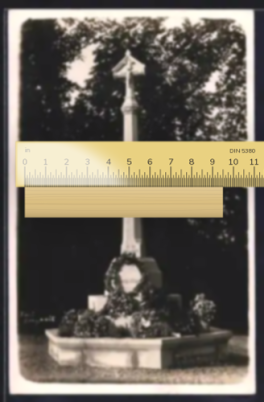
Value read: 9.5,in
